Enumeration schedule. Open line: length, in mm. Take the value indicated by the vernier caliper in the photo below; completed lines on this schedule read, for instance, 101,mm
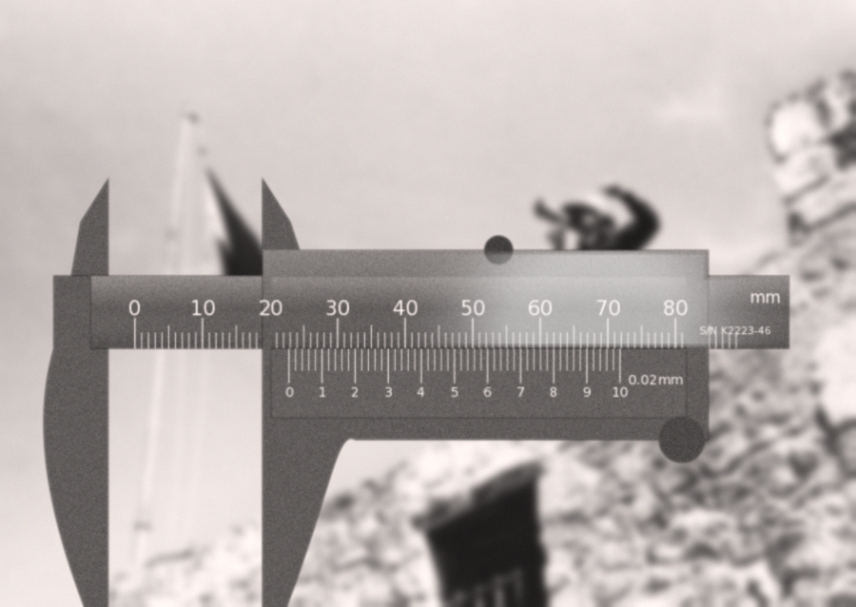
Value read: 22.8,mm
